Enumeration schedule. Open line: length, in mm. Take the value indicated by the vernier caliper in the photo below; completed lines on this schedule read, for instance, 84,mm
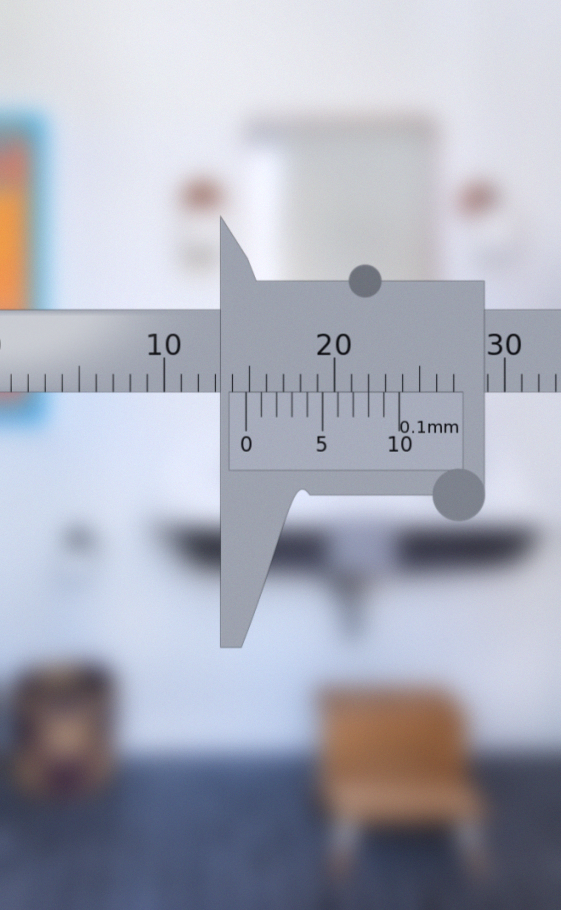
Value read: 14.8,mm
